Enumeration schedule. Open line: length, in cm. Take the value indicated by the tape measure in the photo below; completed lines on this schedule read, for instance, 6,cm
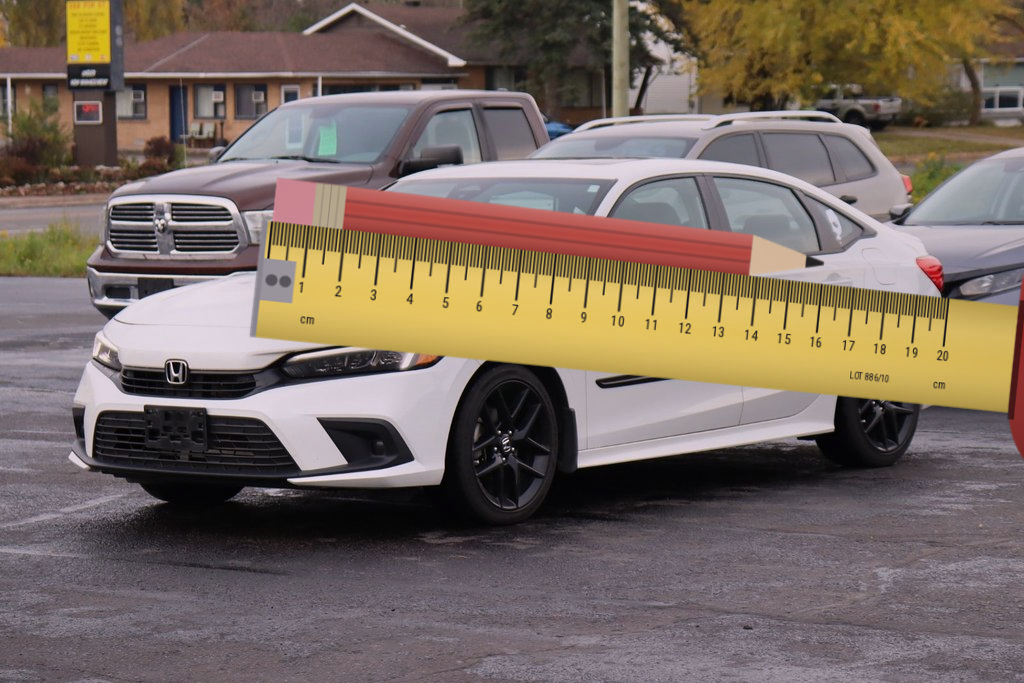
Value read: 16,cm
